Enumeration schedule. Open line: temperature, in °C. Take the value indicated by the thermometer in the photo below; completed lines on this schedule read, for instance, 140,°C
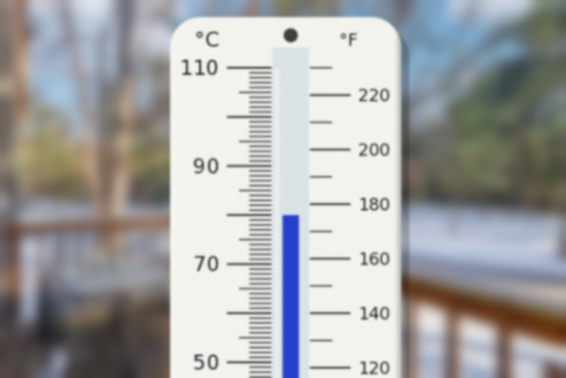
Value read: 80,°C
